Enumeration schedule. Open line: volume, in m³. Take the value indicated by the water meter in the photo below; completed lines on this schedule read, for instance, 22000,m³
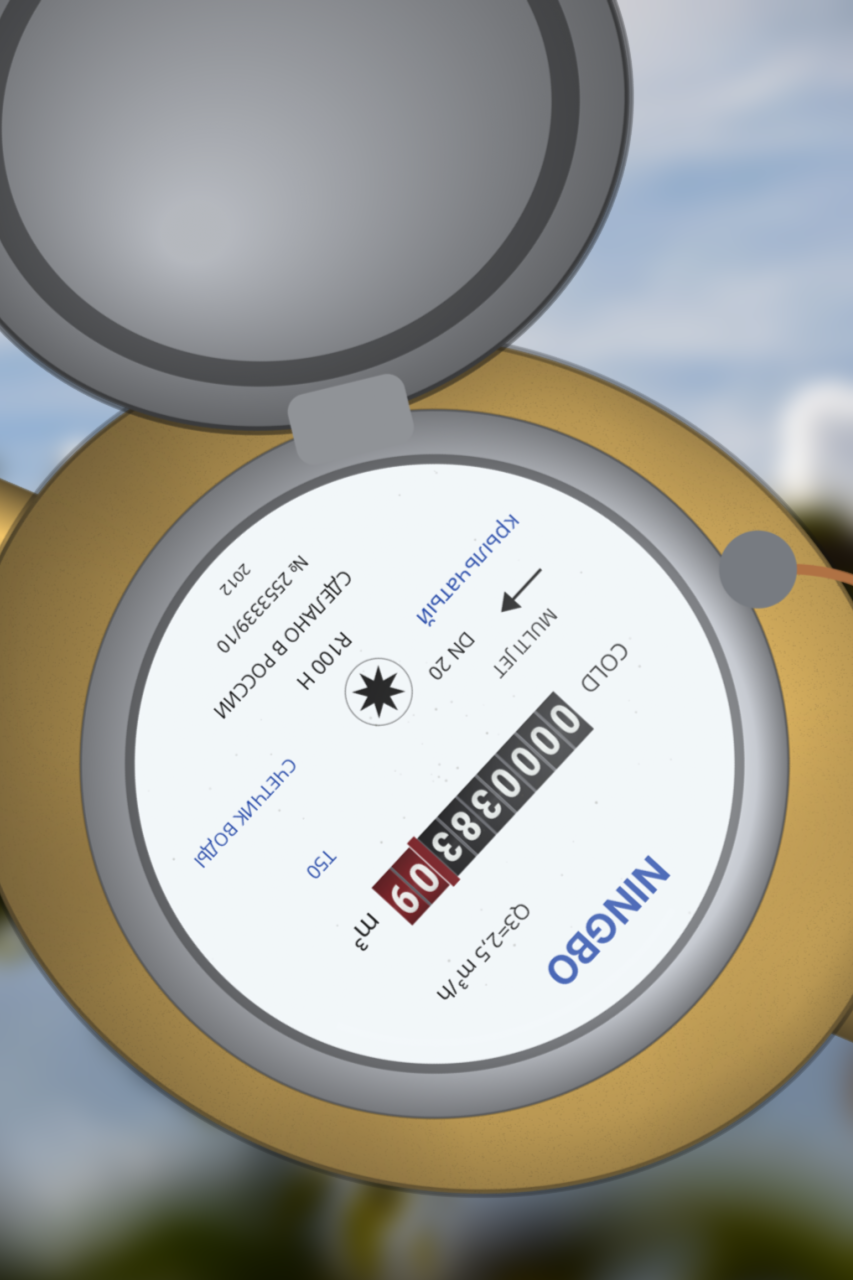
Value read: 383.09,m³
